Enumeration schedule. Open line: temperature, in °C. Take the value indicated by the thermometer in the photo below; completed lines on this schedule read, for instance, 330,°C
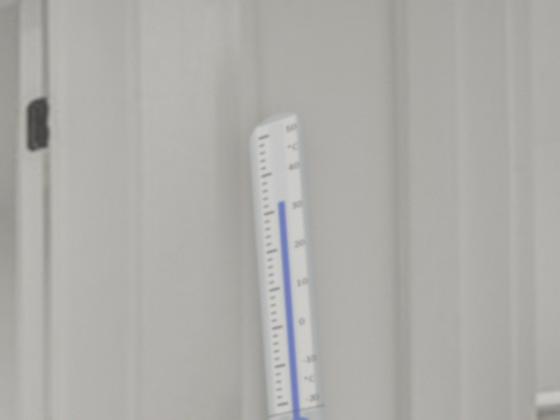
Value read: 32,°C
